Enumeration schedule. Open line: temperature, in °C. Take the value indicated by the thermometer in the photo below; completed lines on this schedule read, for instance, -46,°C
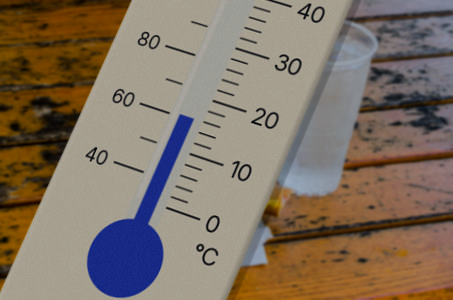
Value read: 16,°C
